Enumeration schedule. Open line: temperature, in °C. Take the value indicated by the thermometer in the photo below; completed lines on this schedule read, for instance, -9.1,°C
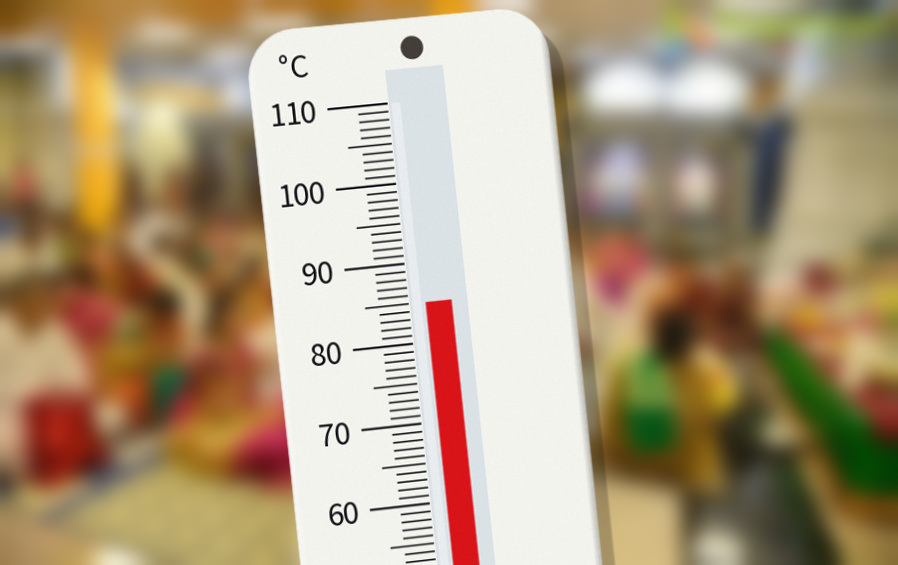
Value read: 85,°C
